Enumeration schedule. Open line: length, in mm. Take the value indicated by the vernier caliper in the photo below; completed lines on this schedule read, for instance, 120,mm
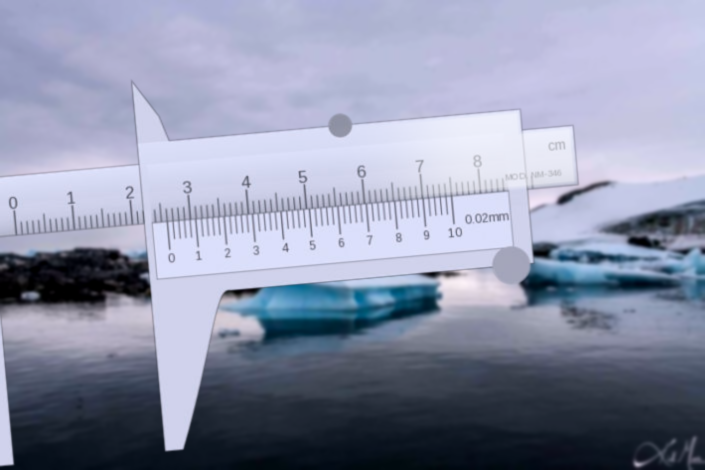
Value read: 26.0,mm
